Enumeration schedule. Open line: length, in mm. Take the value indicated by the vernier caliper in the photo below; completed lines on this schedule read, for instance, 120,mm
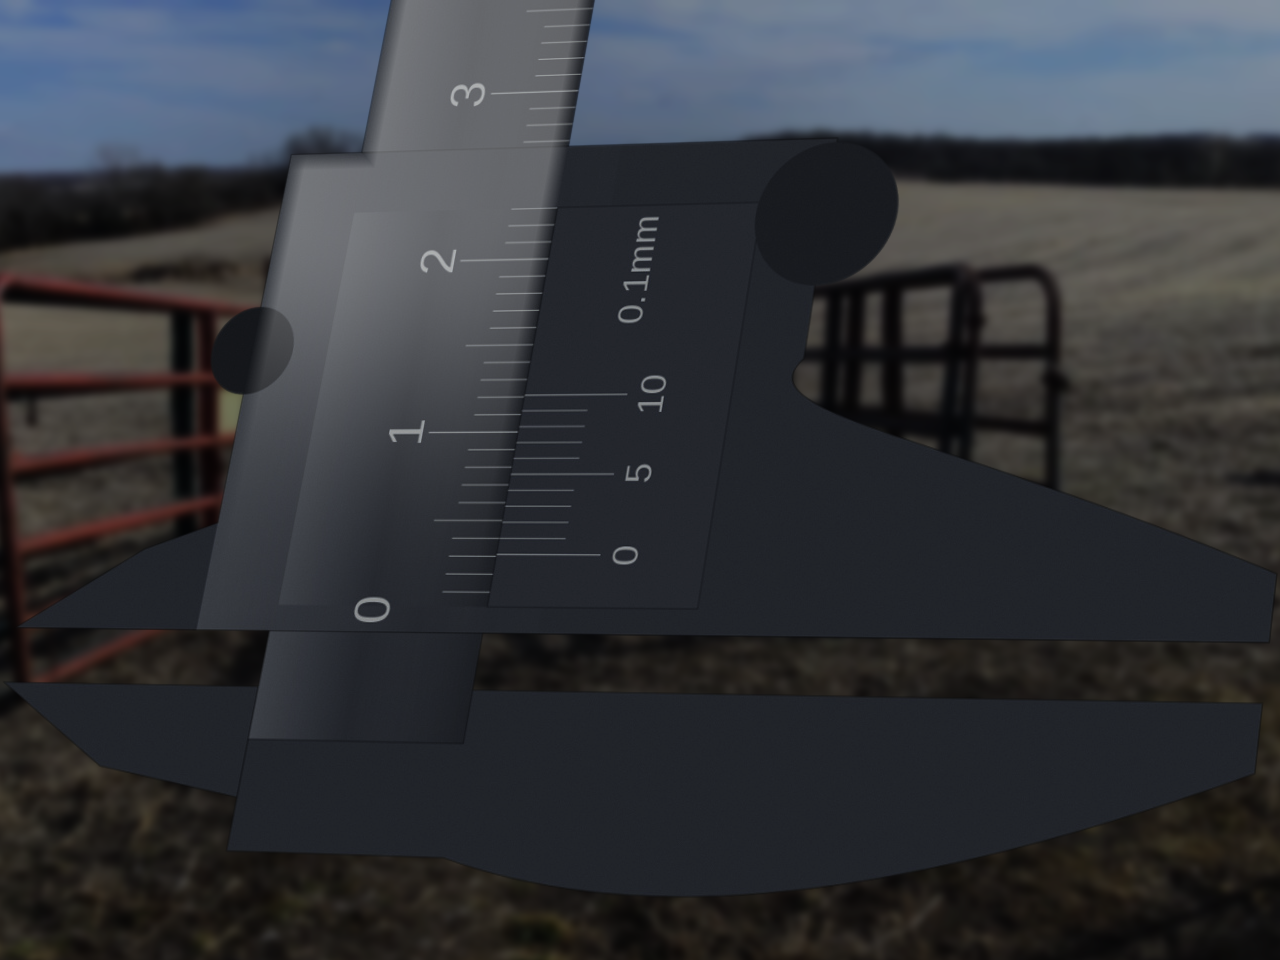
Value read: 3.1,mm
